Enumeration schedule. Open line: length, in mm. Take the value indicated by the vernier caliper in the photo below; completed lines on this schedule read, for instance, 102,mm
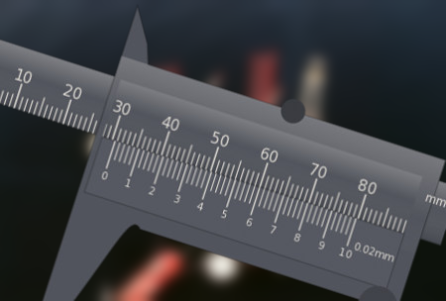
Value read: 30.6,mm
